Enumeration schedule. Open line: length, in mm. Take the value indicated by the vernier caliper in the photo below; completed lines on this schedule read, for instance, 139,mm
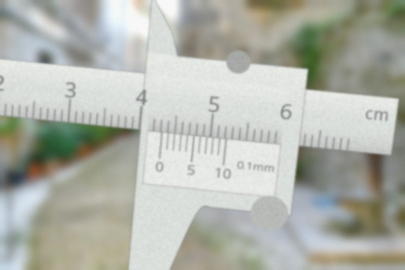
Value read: 43.2,mm
